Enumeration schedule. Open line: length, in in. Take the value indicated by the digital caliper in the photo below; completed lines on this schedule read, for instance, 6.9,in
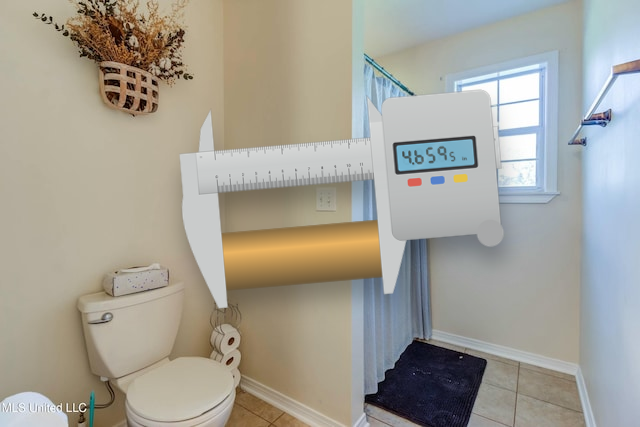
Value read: 4.6595,in
